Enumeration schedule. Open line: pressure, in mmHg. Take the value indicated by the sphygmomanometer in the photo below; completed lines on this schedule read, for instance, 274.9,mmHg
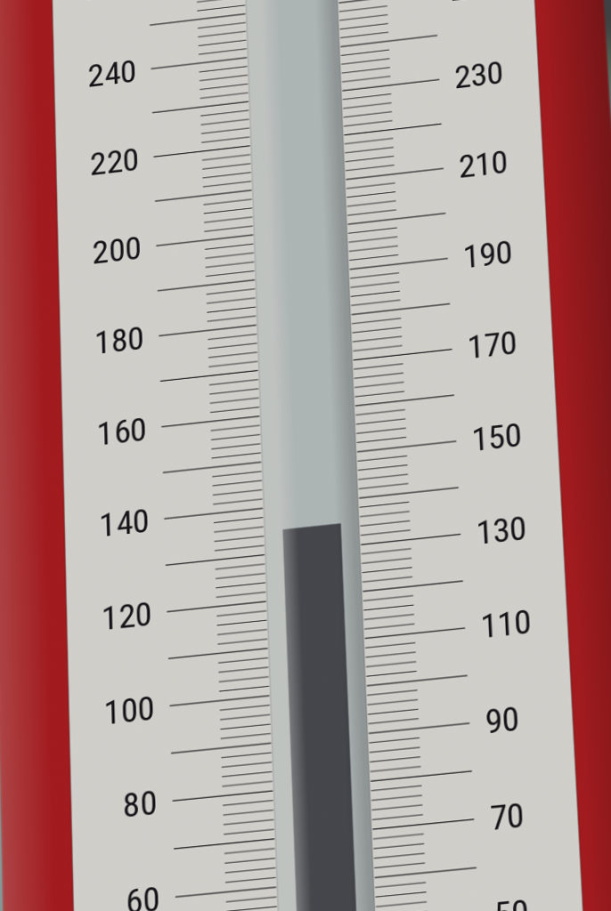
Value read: 135,mmHg
